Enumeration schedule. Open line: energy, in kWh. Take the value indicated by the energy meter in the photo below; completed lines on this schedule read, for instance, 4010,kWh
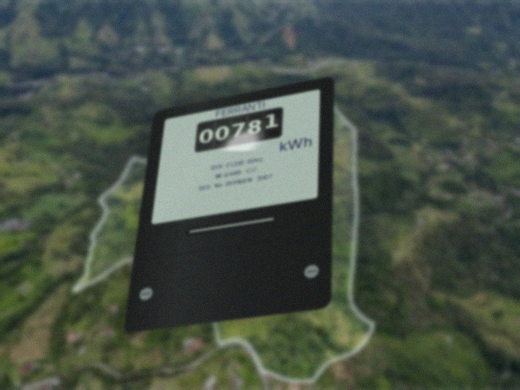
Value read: 781,kWh
